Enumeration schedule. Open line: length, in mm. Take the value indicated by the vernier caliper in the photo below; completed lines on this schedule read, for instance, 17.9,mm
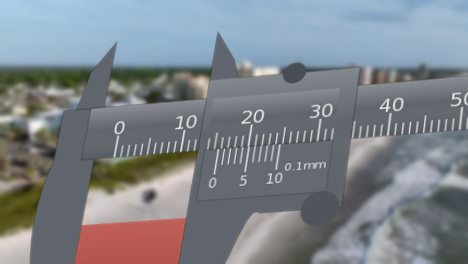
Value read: 15.6,mm
